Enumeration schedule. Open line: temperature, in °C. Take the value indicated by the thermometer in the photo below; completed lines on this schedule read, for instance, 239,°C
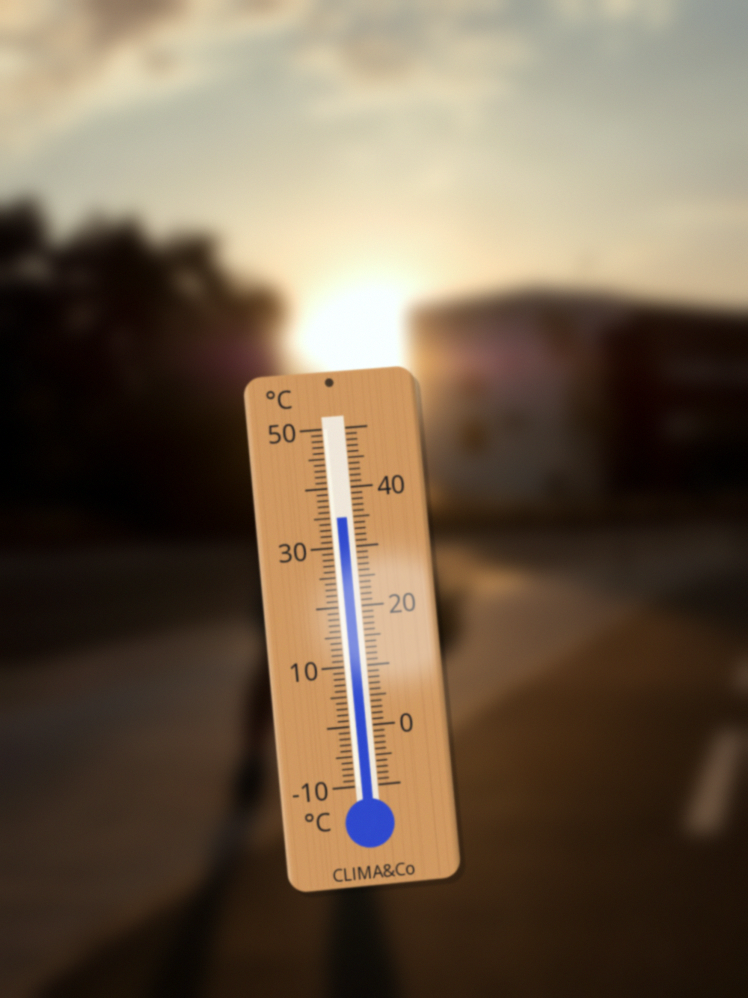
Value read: 35,°C
